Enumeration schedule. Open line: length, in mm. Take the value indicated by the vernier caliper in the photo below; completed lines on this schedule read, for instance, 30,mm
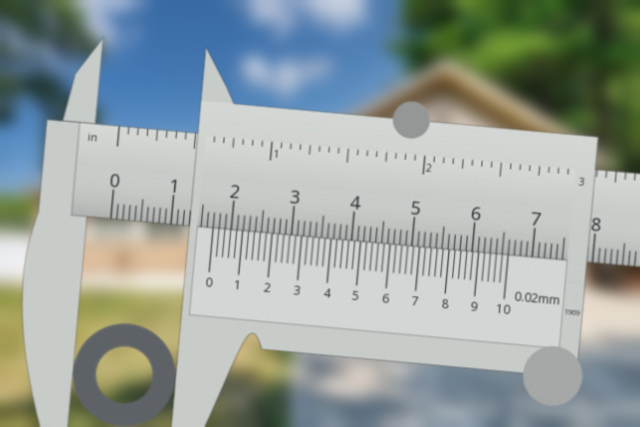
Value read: 17.0,mm
